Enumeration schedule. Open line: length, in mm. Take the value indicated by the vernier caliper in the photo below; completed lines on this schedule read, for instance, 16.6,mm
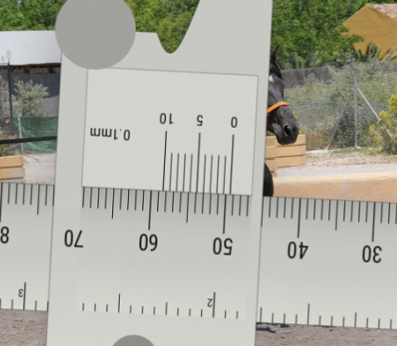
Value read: 49.4,mm
